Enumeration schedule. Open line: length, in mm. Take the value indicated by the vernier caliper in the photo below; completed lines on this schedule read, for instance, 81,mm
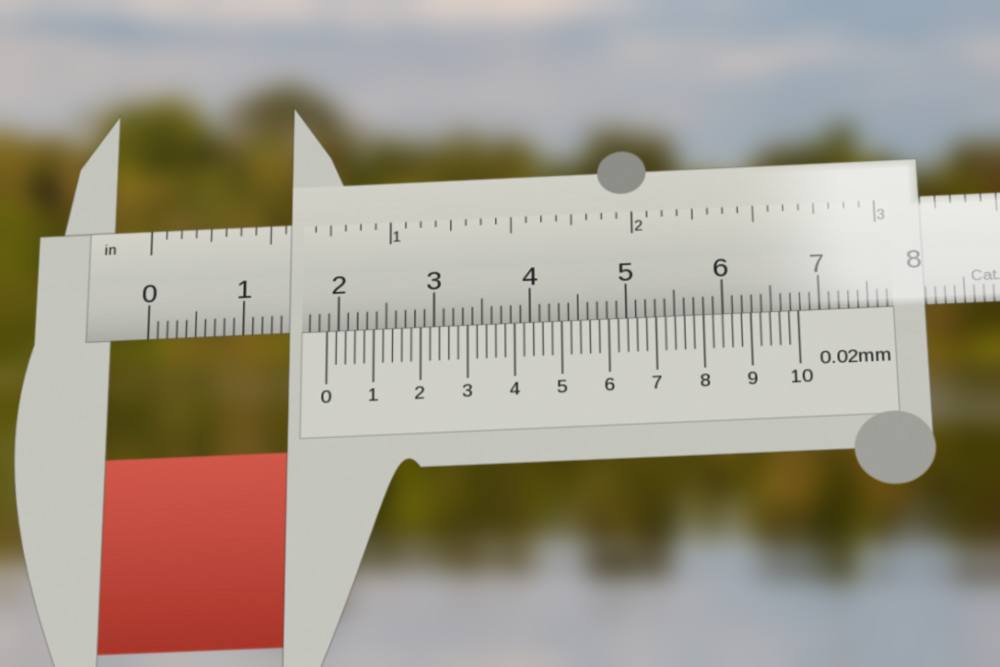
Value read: 18.8,mm
